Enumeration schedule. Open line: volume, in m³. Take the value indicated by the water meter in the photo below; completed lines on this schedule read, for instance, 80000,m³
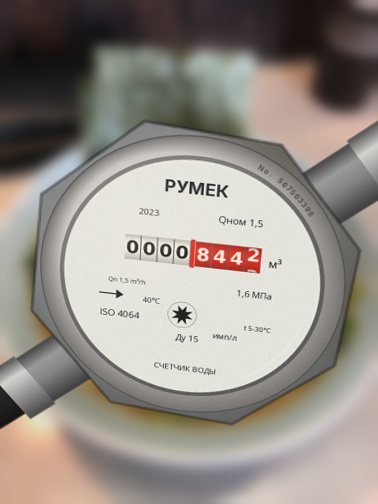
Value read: 0.8442,m³
